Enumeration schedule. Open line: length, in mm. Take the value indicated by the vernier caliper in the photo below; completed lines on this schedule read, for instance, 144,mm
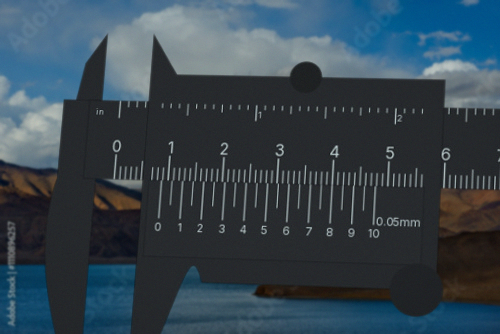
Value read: 8.8,mm
